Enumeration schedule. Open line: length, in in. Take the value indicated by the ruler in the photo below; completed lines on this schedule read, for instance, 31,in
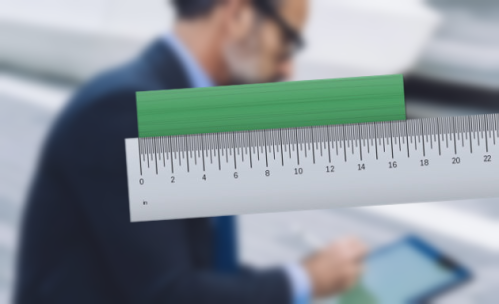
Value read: 17,in
